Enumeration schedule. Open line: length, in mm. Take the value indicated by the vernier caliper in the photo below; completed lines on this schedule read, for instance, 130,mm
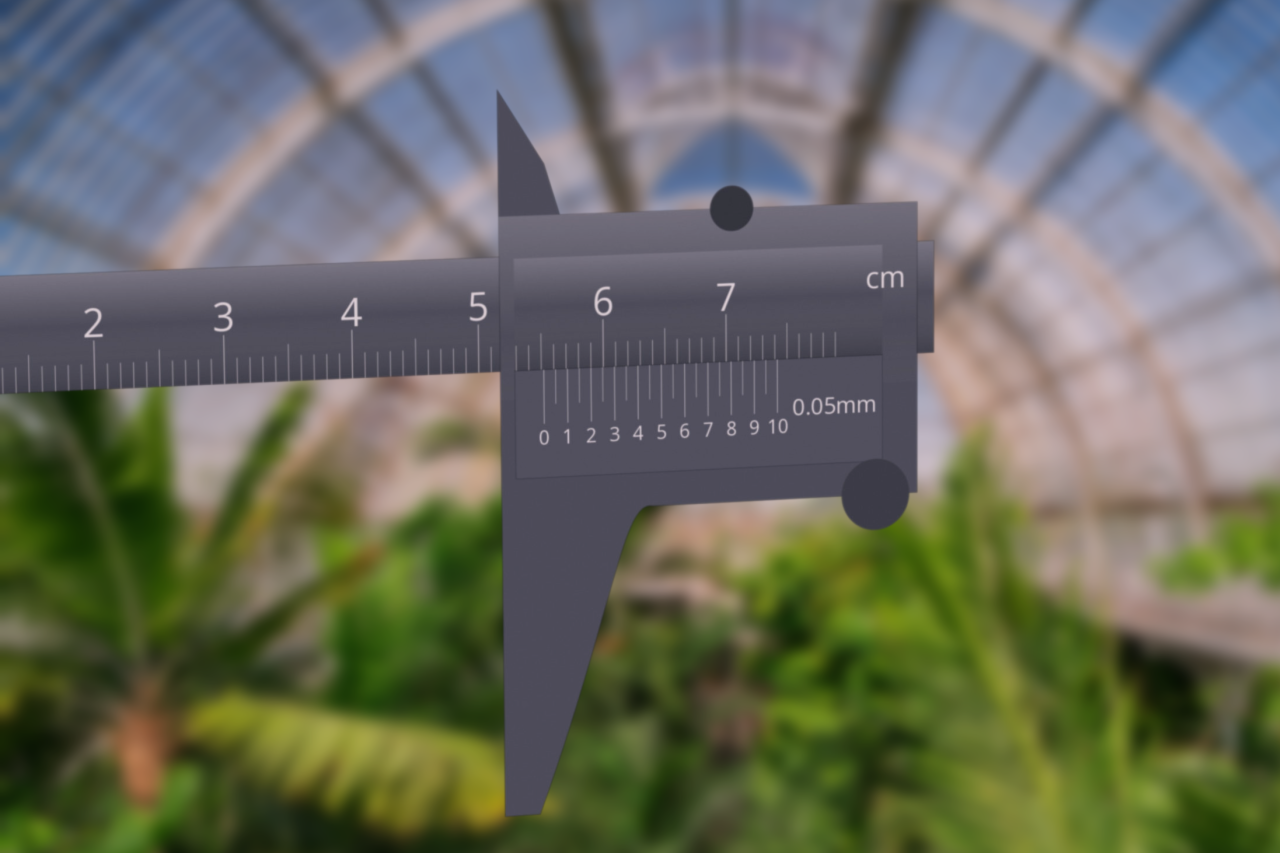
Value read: 55.2,mm
